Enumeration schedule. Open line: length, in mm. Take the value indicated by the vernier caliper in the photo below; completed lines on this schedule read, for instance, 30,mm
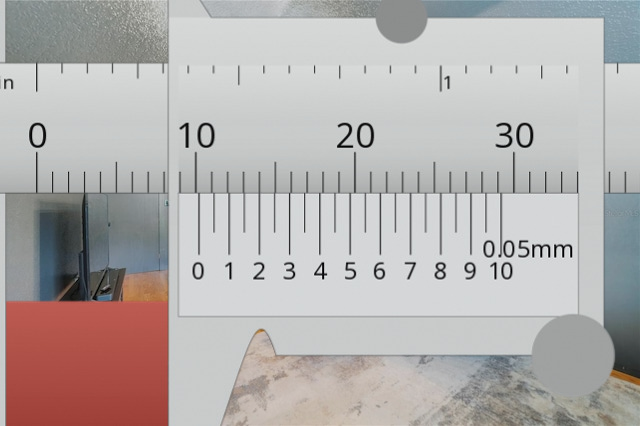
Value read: 10.2,mm
